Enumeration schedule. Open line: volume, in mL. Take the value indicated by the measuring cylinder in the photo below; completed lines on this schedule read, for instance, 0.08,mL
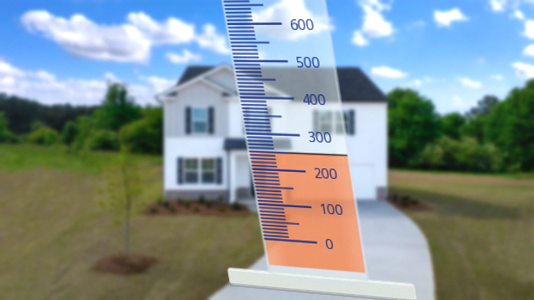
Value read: 250,mL
